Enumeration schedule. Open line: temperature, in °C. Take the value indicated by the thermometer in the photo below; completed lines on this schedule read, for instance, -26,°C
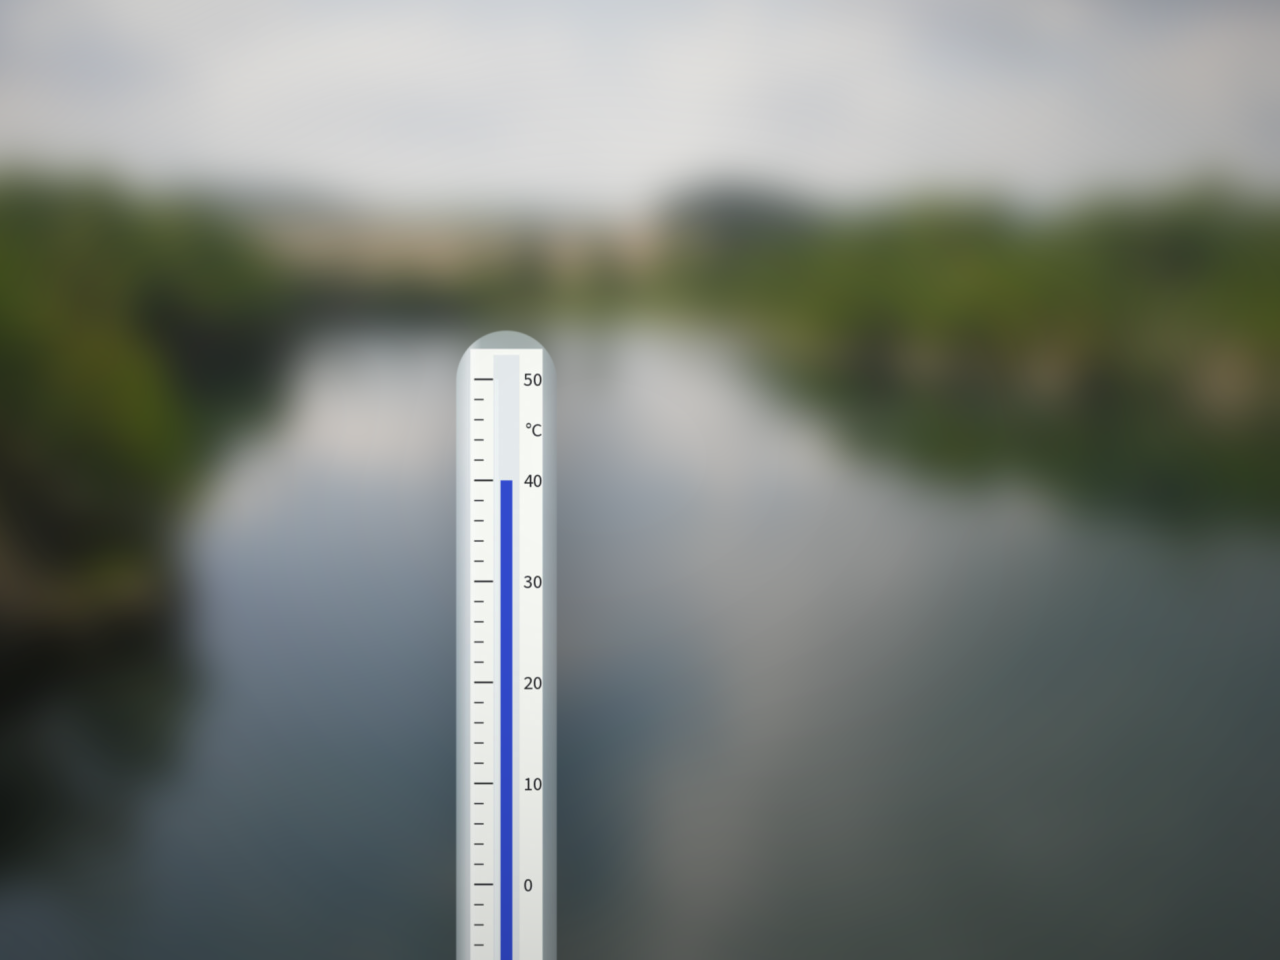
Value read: 40,°C
